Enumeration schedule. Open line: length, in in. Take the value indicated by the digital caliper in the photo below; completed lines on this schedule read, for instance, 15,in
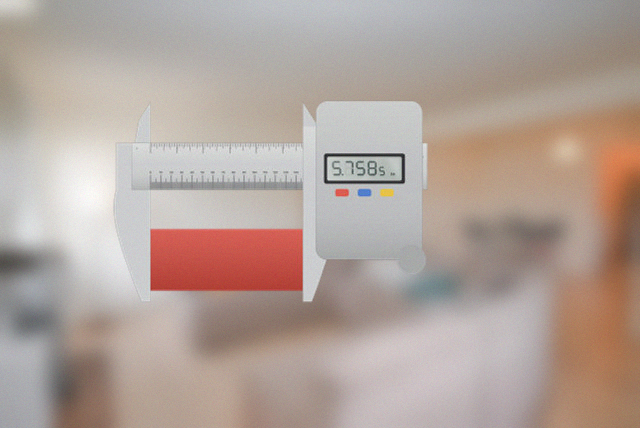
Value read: 5.7585,in
